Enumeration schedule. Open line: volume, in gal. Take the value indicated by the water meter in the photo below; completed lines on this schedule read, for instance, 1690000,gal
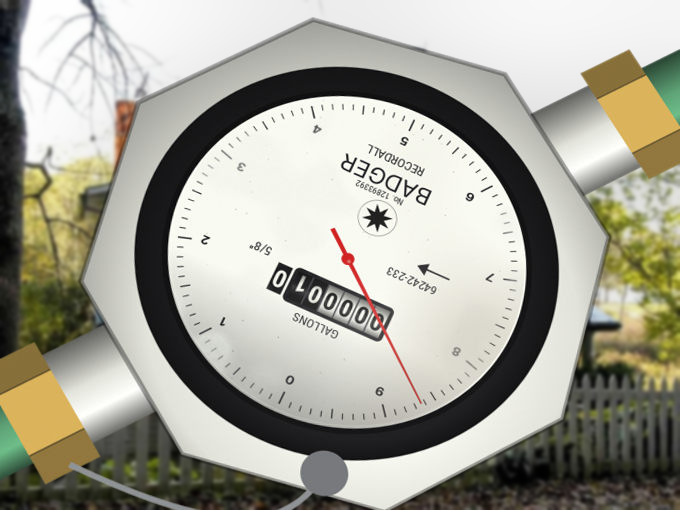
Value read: 8.6,gal
